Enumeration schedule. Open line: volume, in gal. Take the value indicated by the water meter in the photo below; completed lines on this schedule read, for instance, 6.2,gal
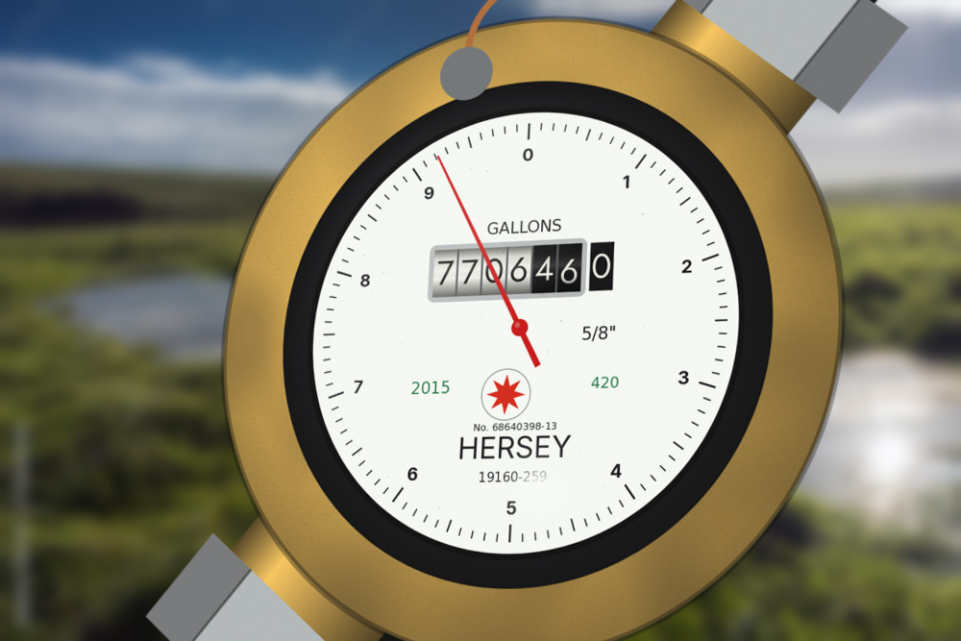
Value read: 7706459.2,gal
